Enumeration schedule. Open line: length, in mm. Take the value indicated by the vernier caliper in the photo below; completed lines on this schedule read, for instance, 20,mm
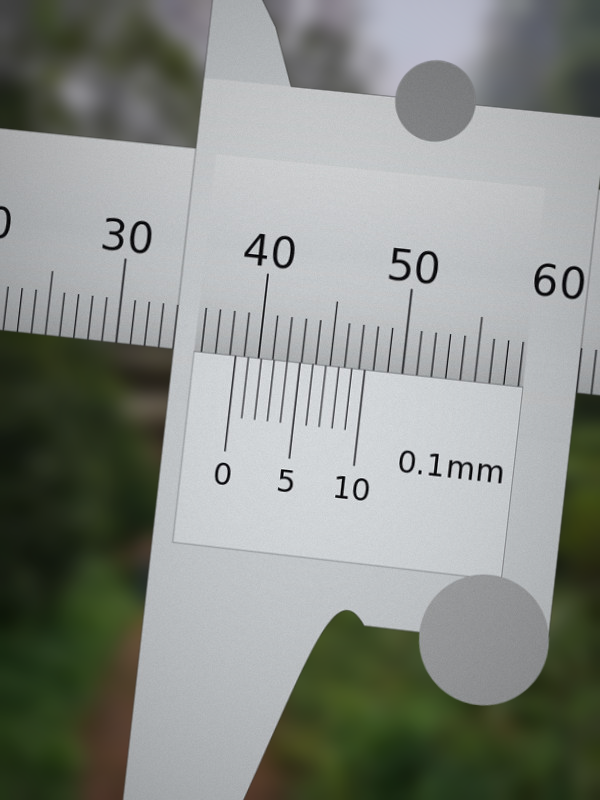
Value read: 38.4,mm
